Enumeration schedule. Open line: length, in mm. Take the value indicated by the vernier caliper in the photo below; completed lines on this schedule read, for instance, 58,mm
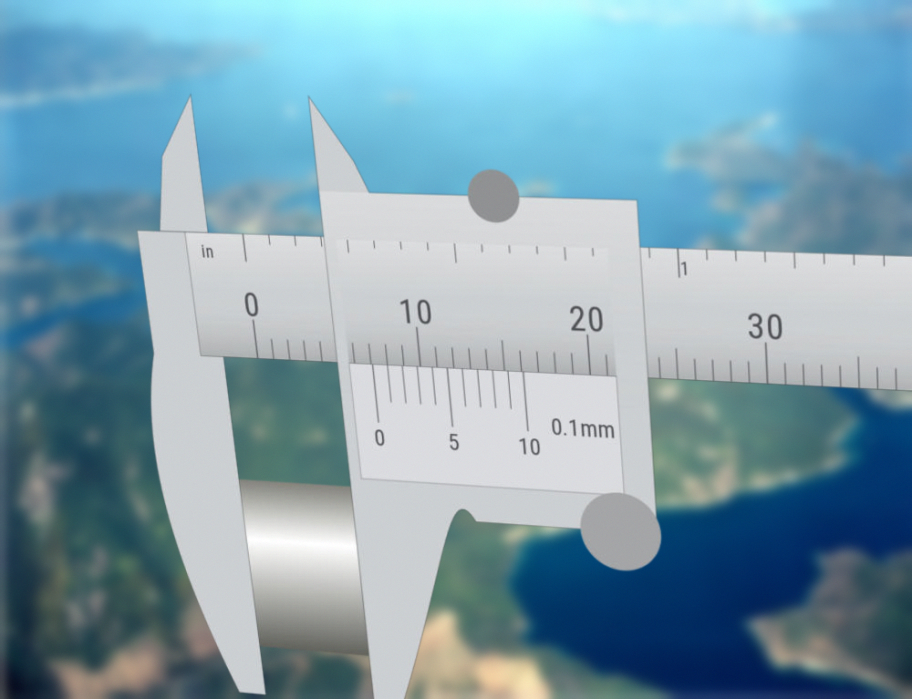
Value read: 7.1,mm
